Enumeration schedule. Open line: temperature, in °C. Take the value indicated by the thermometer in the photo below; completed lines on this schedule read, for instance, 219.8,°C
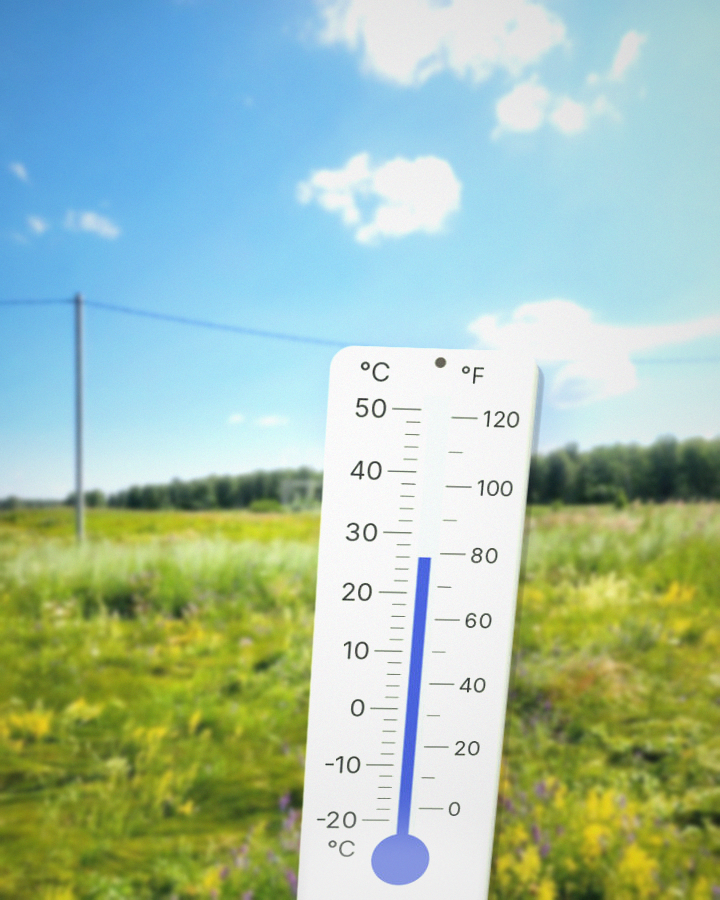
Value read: 26,°C
